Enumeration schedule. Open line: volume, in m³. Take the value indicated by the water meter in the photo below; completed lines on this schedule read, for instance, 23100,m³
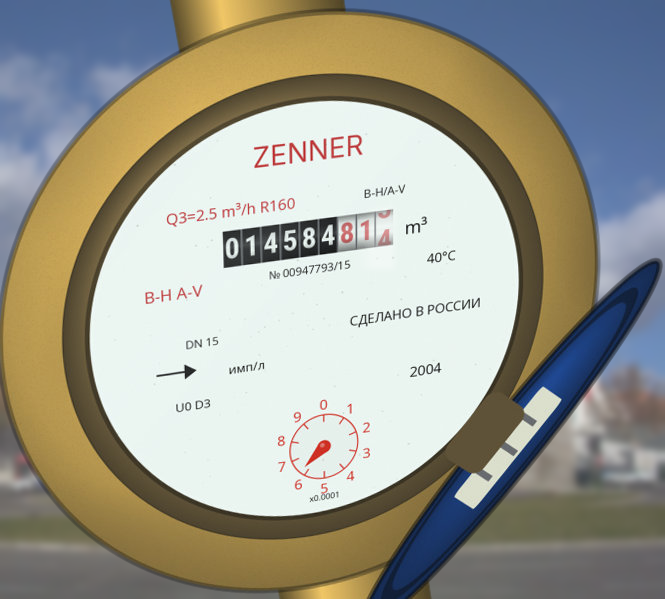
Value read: 14584.8136,m³
